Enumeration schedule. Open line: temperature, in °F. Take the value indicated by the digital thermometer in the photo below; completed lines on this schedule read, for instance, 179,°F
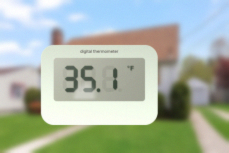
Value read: 35.1,°F
